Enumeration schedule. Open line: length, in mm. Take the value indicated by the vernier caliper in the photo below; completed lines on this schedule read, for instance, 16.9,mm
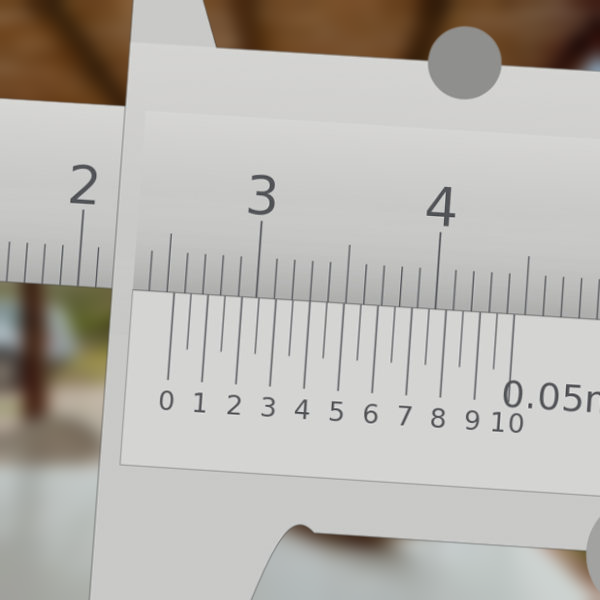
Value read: 25.4,mm
